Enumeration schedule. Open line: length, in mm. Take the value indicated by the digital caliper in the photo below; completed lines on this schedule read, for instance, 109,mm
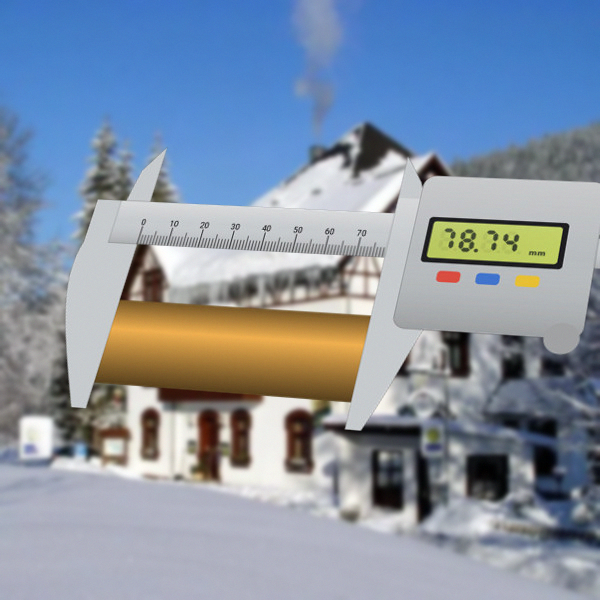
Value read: 78.74,mm
